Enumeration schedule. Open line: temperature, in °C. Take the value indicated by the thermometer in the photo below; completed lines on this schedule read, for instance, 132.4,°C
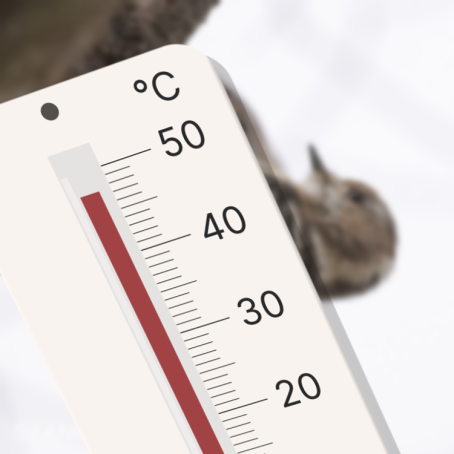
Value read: 47.5,°C
